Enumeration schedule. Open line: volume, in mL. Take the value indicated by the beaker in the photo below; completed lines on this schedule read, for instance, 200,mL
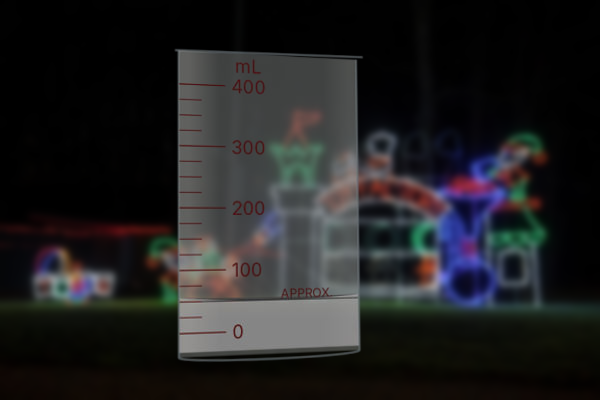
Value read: 50,mL
